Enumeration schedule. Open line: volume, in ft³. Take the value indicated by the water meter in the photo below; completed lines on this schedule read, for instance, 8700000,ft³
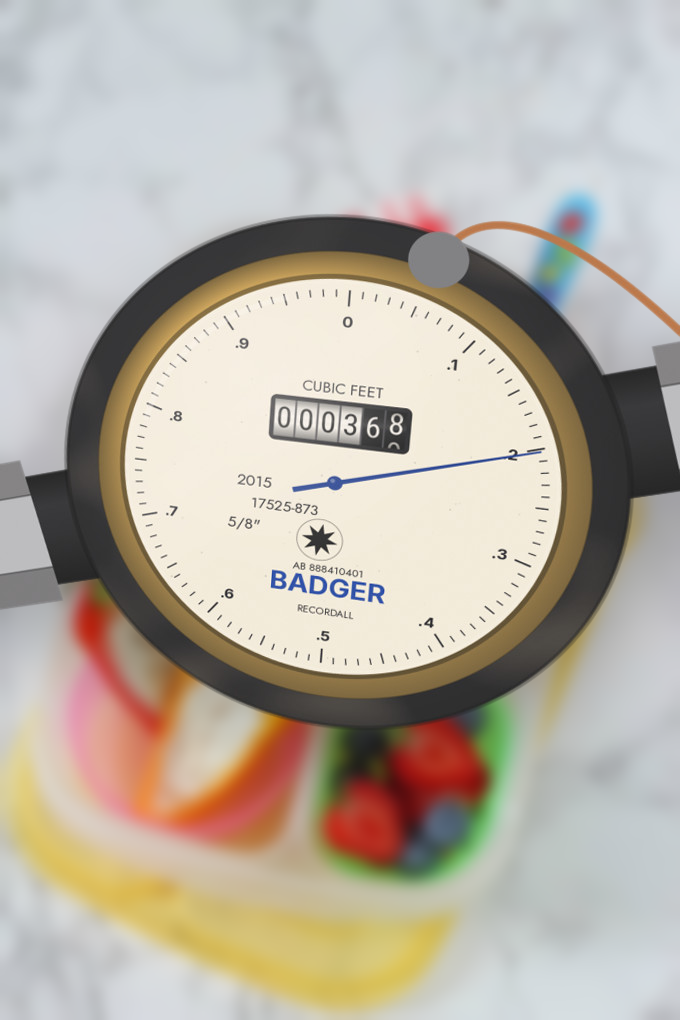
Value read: 368.20,ft³
